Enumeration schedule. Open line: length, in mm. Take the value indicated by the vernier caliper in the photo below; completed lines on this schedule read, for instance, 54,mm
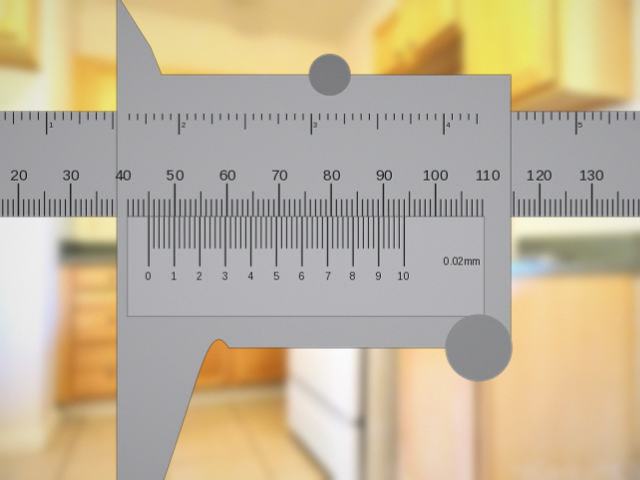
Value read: 45.0,mm
